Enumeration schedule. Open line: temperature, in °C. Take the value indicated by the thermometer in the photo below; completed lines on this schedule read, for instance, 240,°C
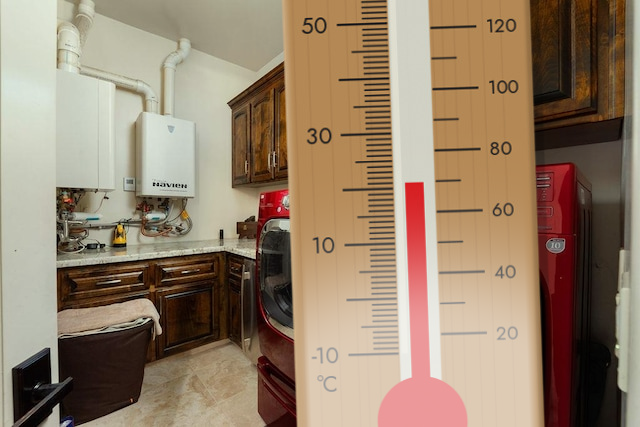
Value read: 21,°C
